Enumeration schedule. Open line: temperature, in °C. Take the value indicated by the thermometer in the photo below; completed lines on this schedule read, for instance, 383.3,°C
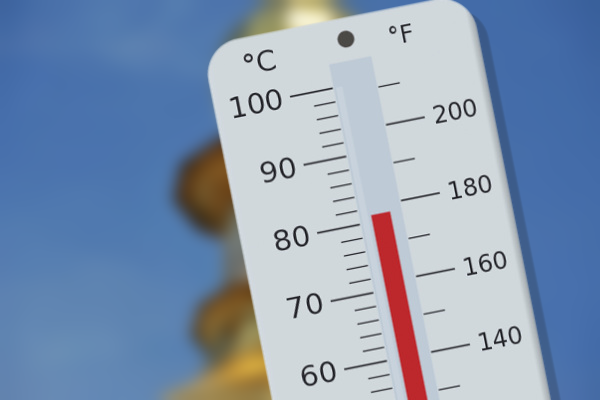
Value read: 81,°C
